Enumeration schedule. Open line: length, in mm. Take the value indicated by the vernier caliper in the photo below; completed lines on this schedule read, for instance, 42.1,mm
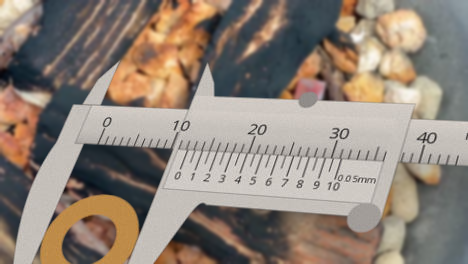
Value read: 12.2,mm
